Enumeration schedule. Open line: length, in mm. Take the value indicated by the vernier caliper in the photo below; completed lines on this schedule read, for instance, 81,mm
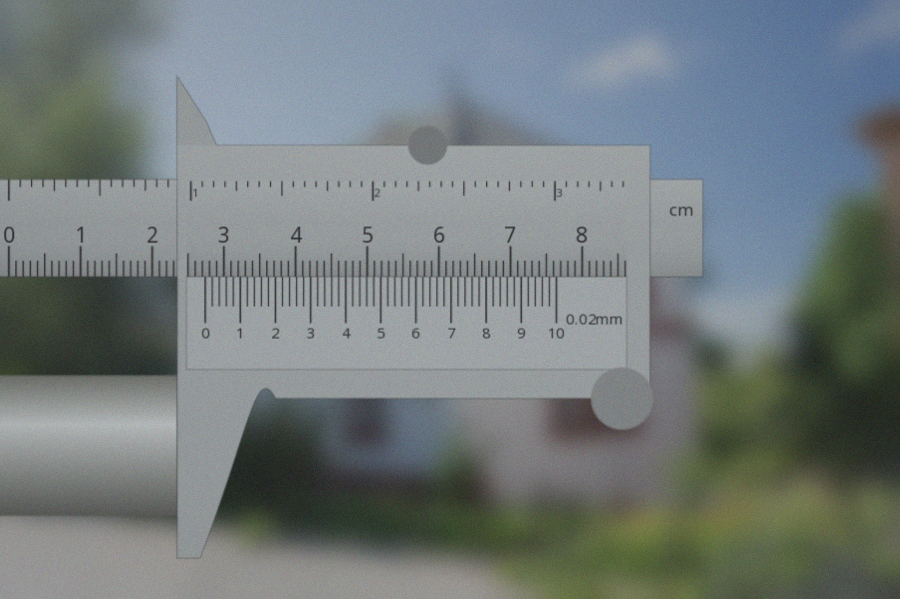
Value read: 27.4,mm
